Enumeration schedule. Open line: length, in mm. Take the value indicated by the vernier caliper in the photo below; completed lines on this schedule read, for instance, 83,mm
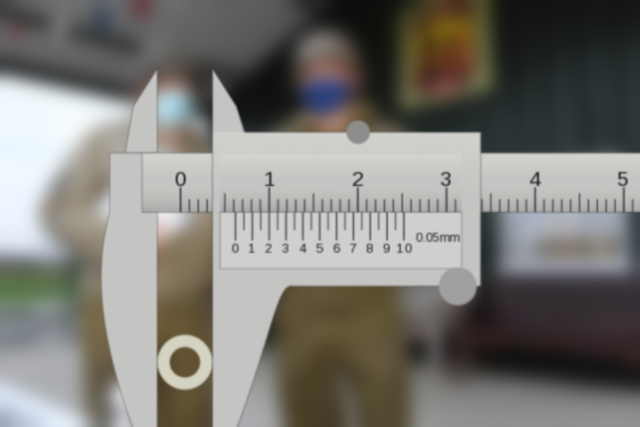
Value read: 6.2,mm
